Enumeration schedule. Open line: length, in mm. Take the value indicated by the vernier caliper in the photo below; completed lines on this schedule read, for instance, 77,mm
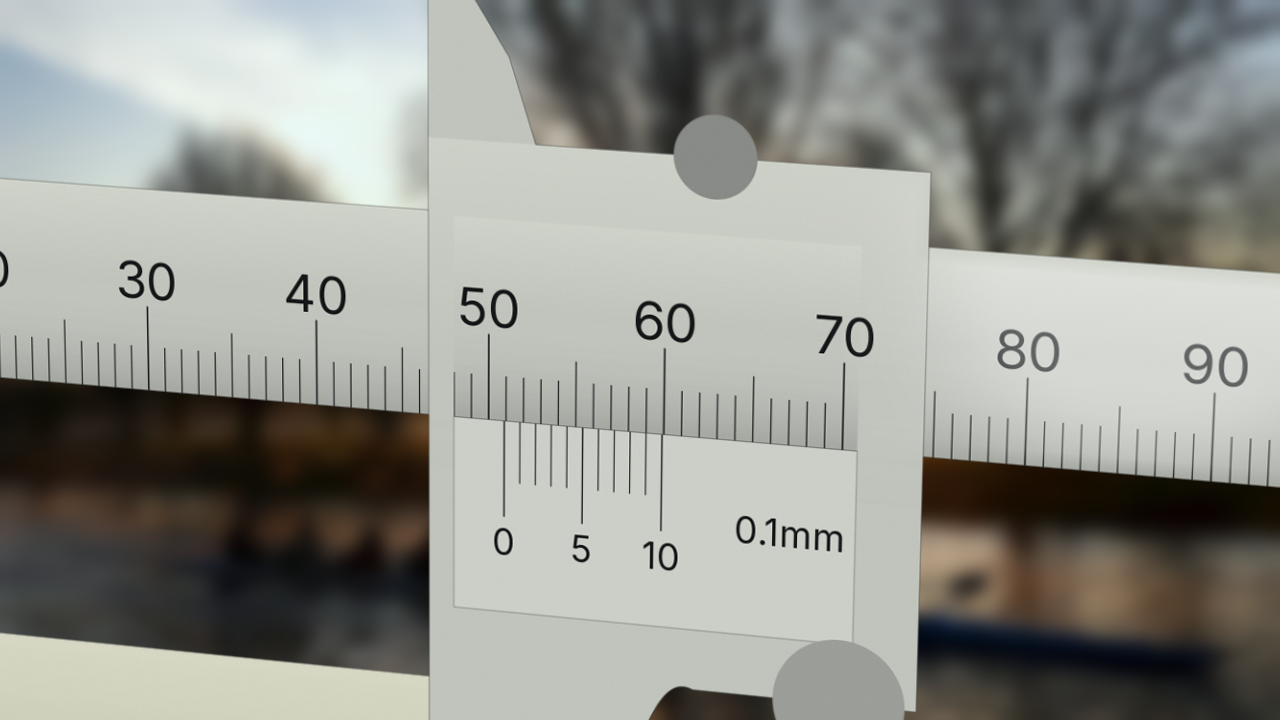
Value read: 50.9,mm
